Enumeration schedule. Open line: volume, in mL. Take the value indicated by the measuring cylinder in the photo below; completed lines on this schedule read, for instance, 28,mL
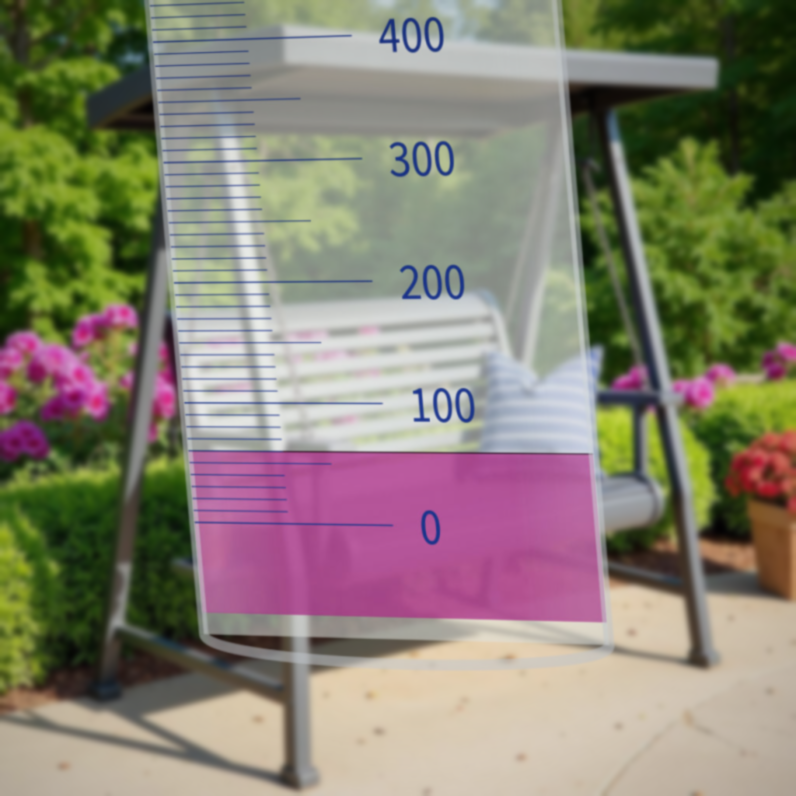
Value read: 60,mL
